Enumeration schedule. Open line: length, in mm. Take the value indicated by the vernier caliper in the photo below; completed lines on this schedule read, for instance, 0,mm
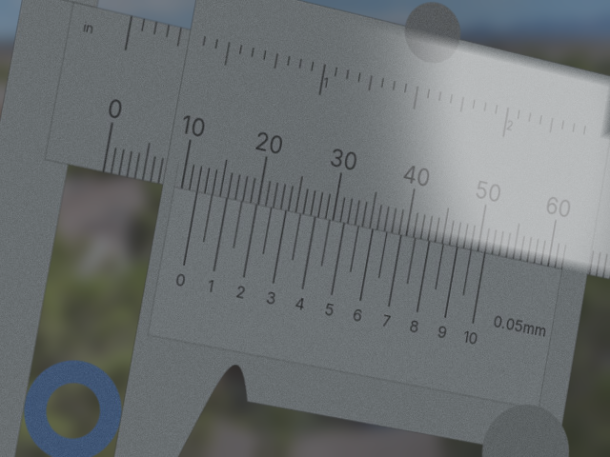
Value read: 12.0,mm
